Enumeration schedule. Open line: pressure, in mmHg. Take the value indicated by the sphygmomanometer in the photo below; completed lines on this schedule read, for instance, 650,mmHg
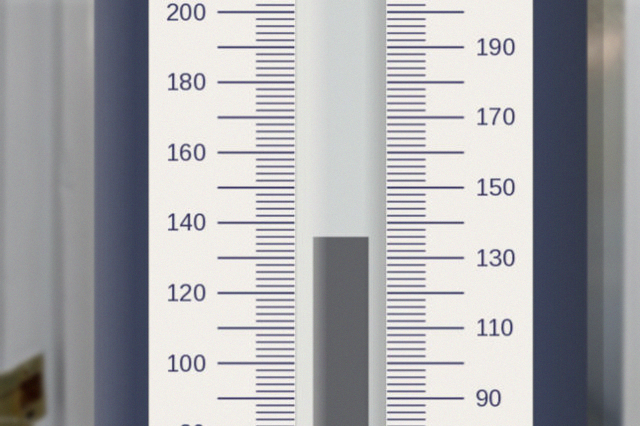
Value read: 136,mmHg
